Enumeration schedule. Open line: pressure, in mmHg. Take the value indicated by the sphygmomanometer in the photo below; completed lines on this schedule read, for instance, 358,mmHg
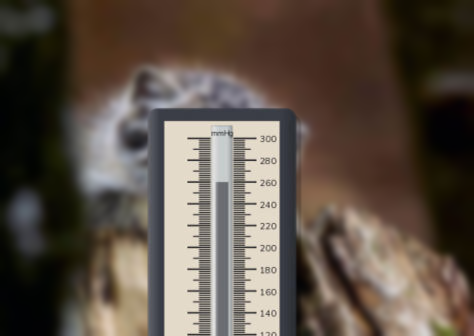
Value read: 260,mmHg
